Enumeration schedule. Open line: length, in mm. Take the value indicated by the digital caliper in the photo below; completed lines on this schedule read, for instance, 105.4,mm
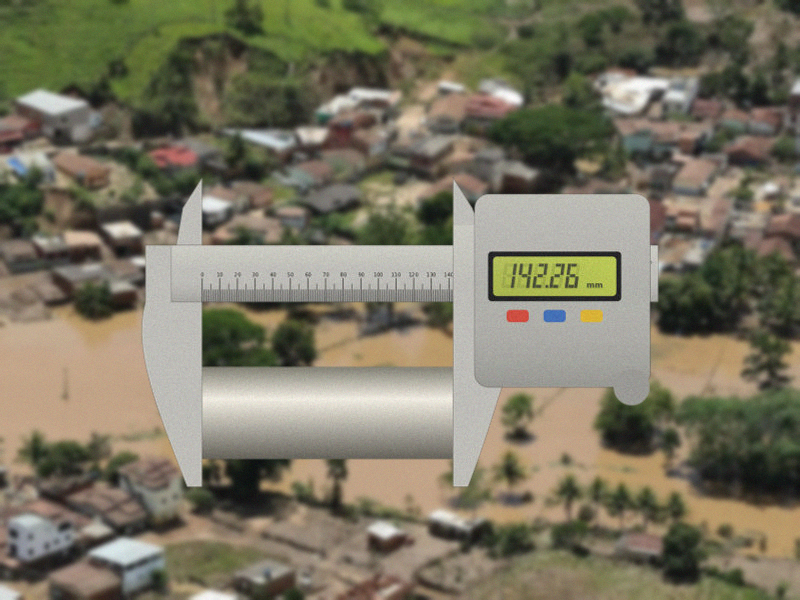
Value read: 142.26,mm
